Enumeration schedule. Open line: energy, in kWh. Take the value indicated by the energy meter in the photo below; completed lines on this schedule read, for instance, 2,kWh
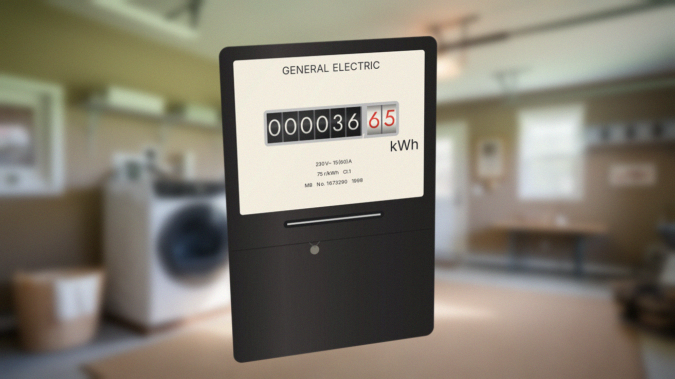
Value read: 36.65,kWh
